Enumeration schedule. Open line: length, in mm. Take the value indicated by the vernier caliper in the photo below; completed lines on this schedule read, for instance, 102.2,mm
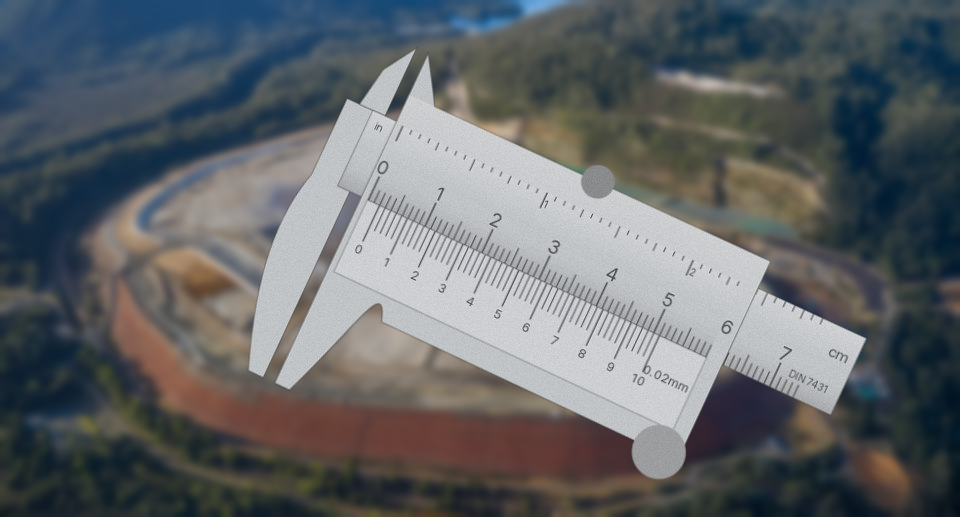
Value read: 2.0,mm
